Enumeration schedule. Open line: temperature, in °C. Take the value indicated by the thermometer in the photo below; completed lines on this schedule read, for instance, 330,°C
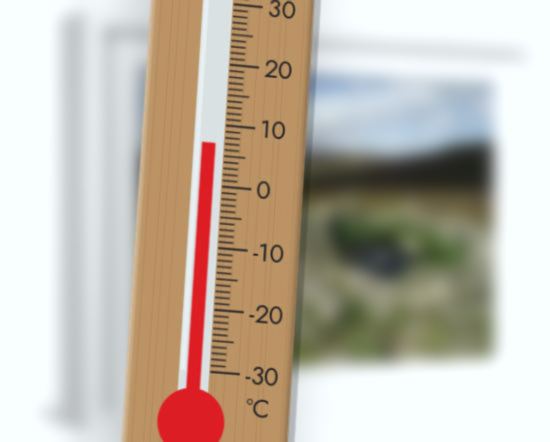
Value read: 7,°C
